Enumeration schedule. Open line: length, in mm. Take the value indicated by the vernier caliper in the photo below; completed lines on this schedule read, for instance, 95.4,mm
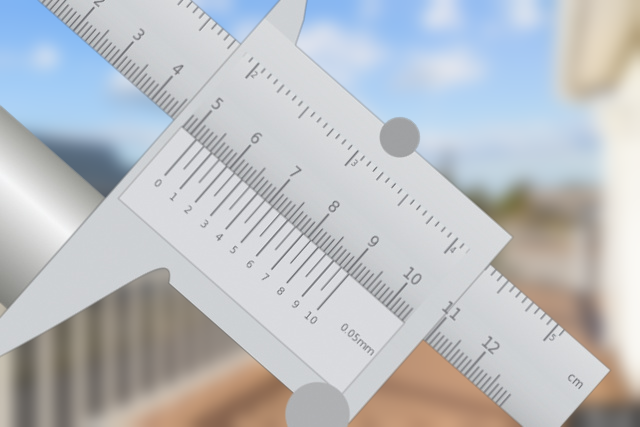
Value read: 51.5,mm
